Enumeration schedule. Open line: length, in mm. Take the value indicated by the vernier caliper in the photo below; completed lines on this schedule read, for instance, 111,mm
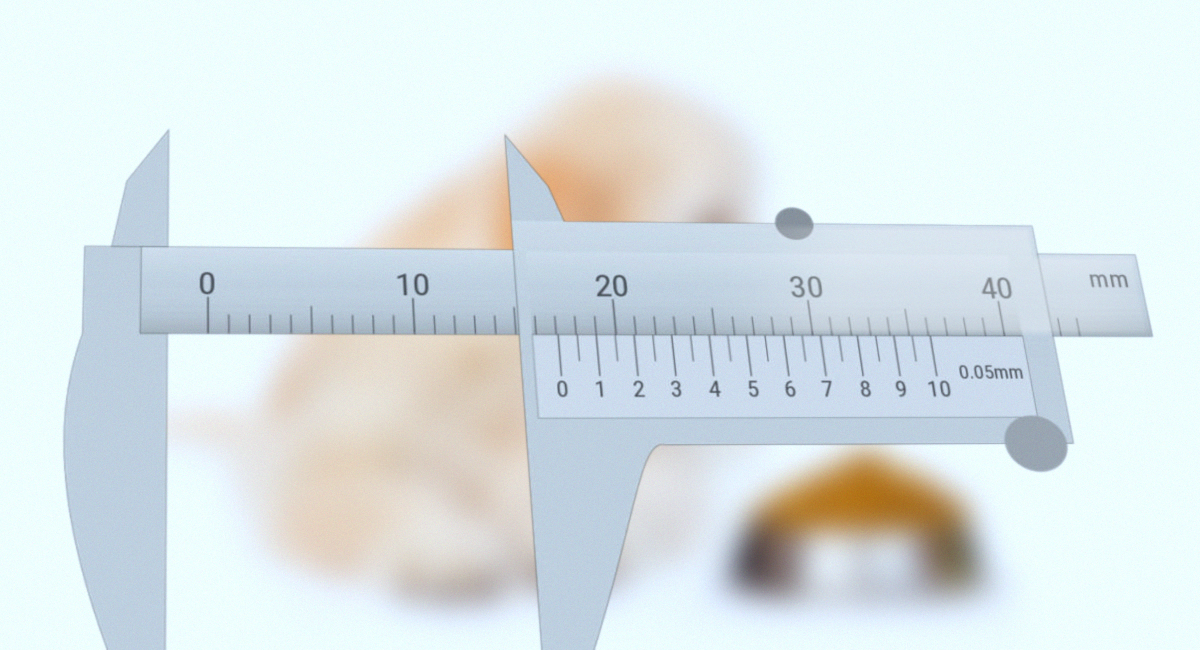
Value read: 17.1,mm
